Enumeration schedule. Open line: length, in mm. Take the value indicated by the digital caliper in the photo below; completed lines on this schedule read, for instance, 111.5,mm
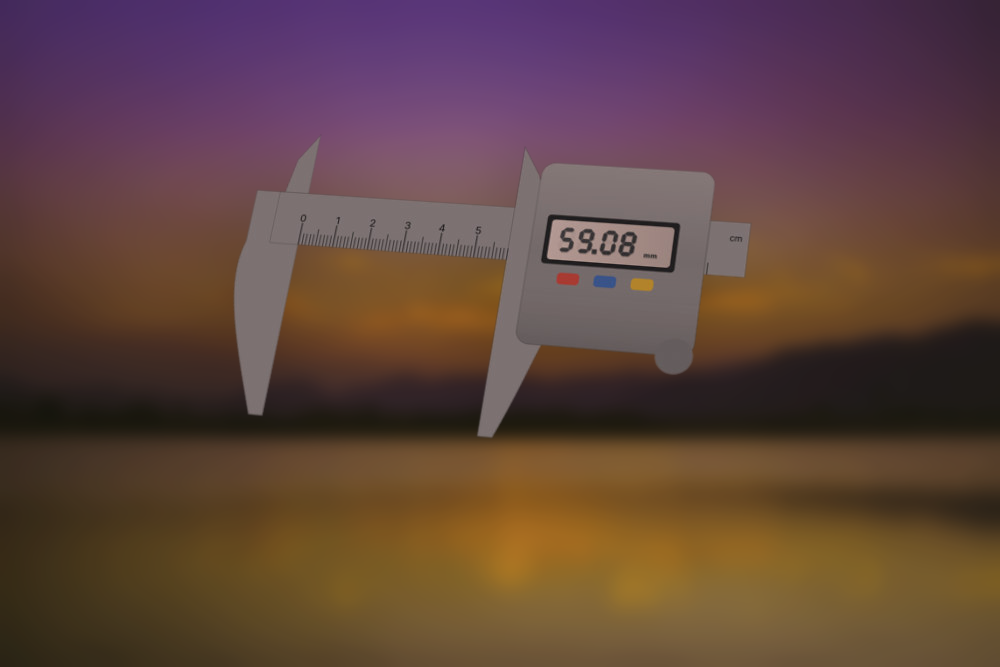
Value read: 59.08,mm
